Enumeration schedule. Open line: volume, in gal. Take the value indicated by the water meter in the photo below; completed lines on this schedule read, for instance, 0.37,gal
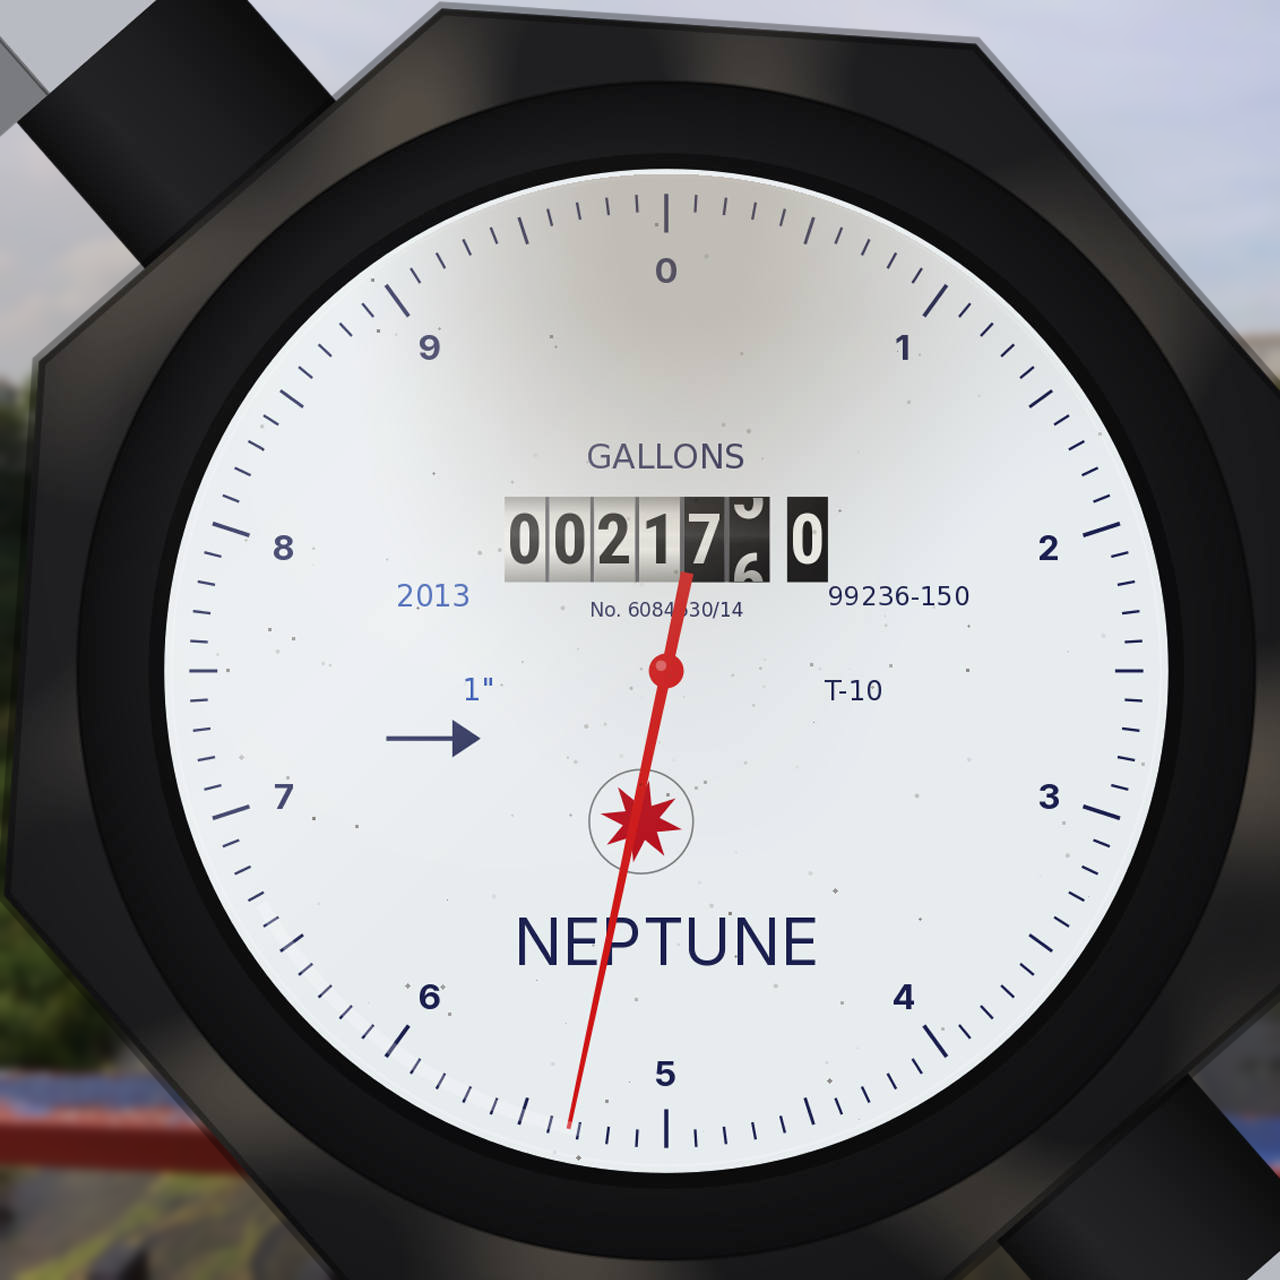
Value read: 21755.3,gal
